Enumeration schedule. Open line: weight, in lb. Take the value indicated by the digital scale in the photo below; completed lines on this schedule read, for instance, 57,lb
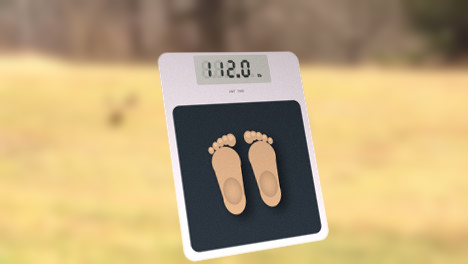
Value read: 112.0,lb
